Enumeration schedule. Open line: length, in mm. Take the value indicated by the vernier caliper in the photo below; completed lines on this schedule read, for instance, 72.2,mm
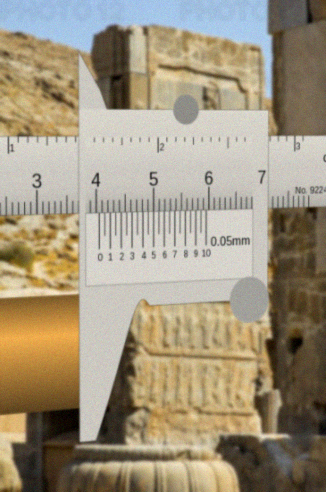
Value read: 40.5,mm
